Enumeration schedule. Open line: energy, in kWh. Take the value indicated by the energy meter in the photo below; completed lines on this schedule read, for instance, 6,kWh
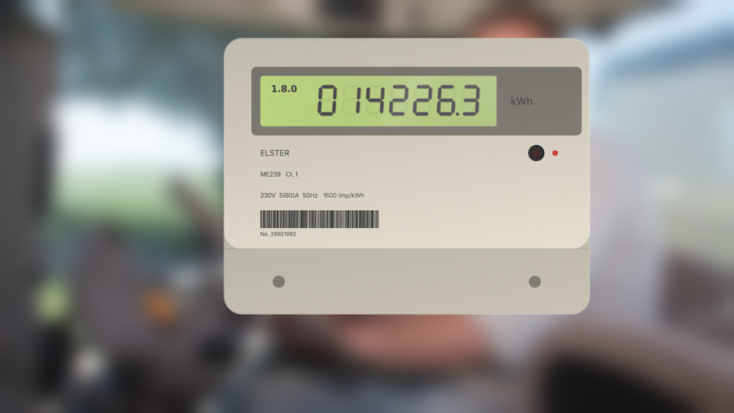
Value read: 14226.3,kWh
